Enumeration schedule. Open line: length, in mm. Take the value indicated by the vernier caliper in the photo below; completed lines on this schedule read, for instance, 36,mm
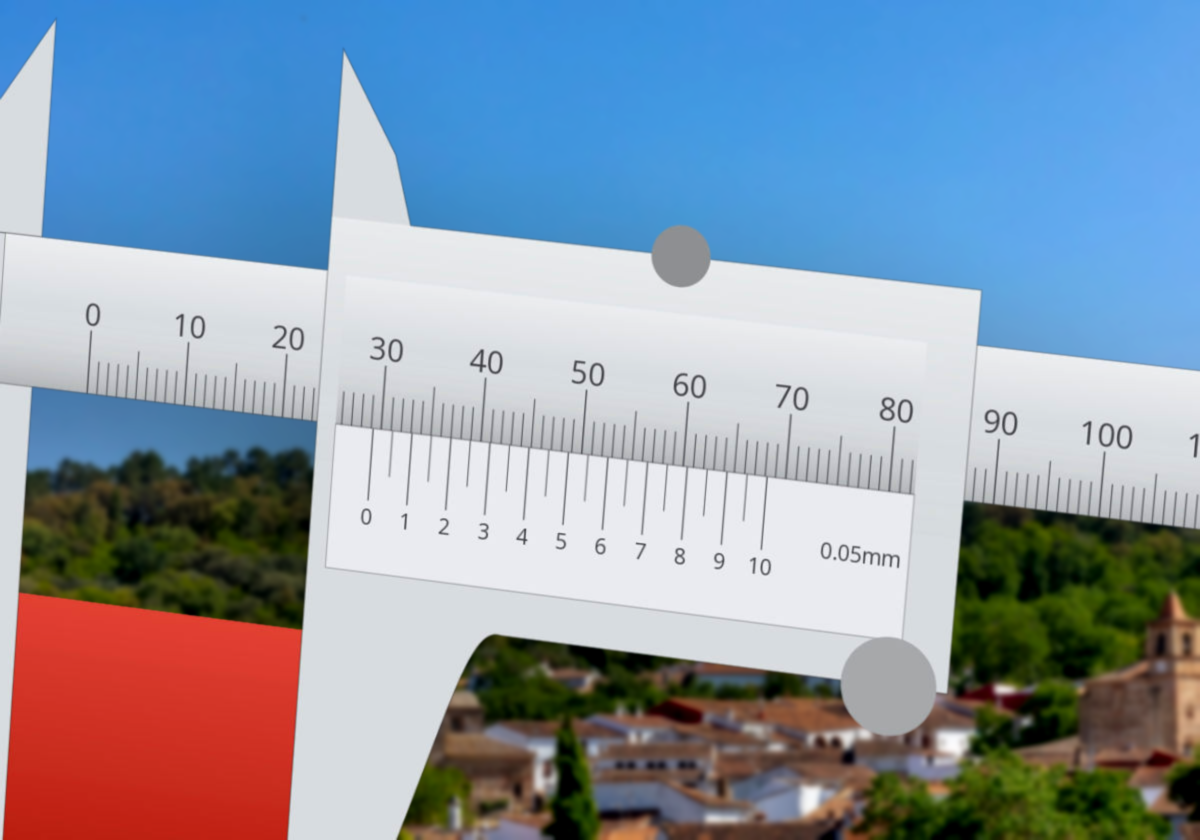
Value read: 29.2,mm
